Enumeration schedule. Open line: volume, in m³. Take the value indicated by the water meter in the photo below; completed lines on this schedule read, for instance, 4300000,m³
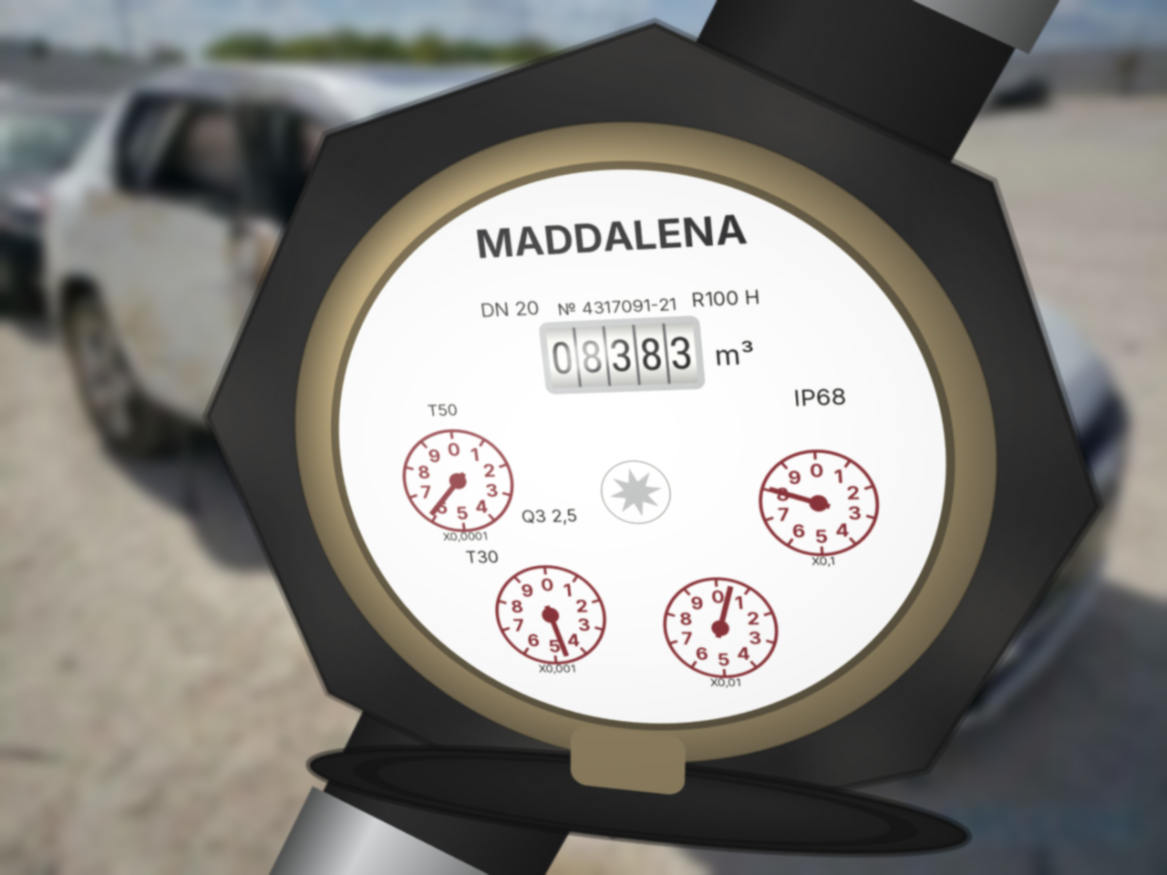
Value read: 8383.8046,m³
